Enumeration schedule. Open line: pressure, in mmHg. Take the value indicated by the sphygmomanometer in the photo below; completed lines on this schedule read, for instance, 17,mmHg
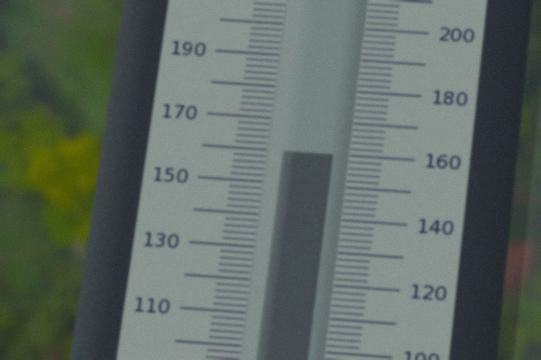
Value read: 160,mmHg
